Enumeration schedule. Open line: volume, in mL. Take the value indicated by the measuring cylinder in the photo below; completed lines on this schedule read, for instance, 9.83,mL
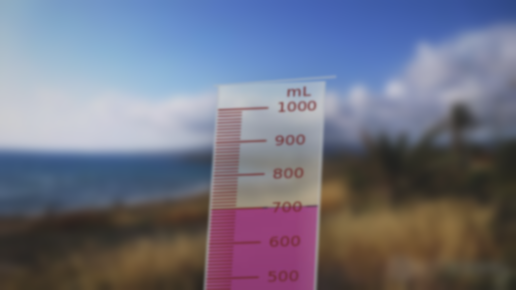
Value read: 700,mL
